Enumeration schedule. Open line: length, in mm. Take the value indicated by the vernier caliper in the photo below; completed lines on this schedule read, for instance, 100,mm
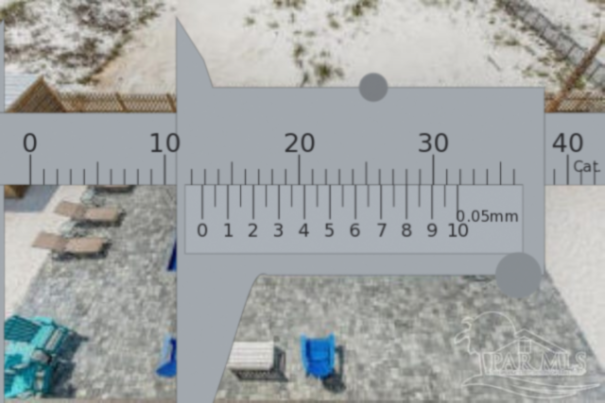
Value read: 12.8,mm
